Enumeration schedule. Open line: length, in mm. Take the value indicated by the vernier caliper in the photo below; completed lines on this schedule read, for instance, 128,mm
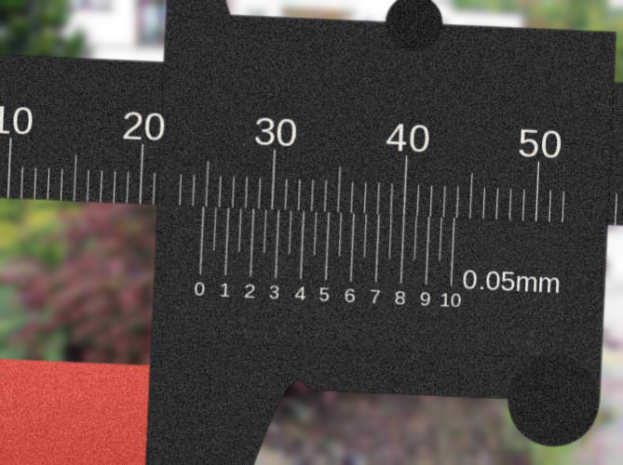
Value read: 24.8,mm
